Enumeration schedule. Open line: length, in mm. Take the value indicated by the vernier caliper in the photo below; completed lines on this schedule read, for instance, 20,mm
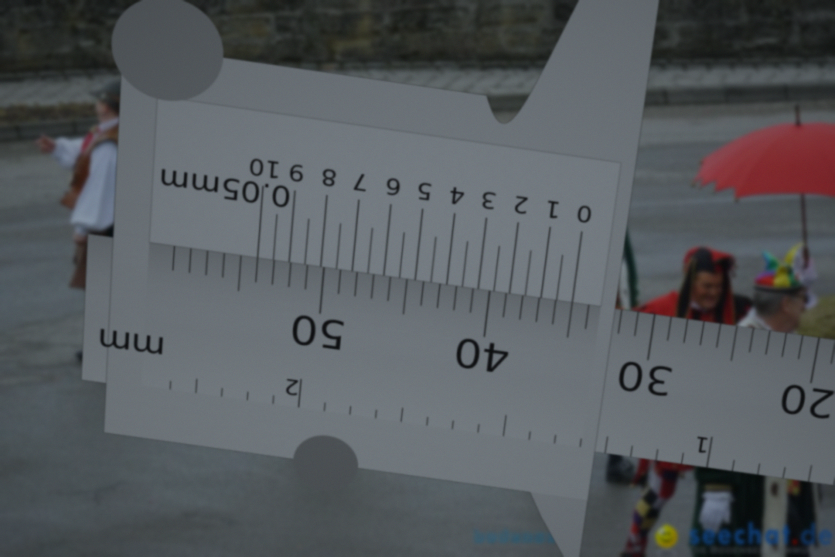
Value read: 35.0,mm
